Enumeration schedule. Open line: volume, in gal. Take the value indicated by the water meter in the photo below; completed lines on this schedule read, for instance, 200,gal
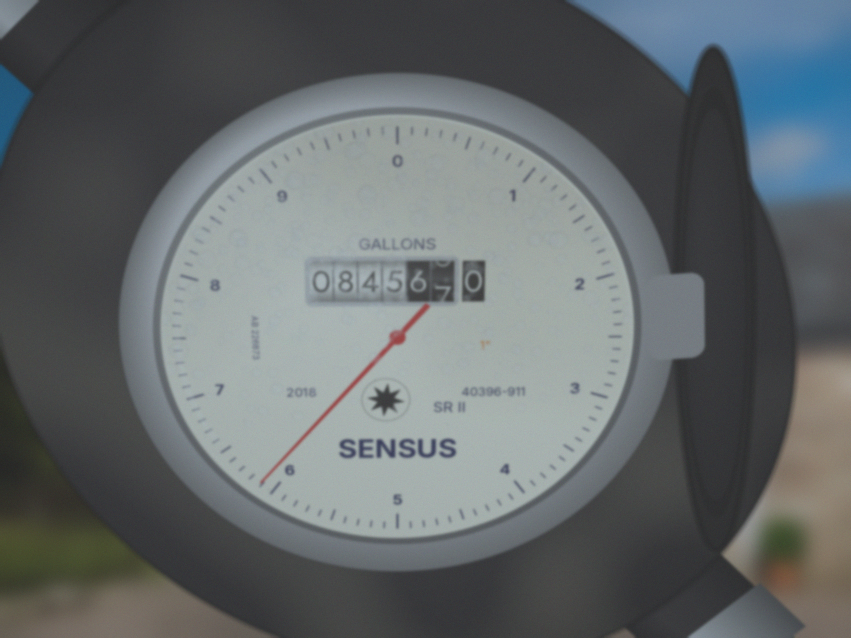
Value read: 845666.1,gal
